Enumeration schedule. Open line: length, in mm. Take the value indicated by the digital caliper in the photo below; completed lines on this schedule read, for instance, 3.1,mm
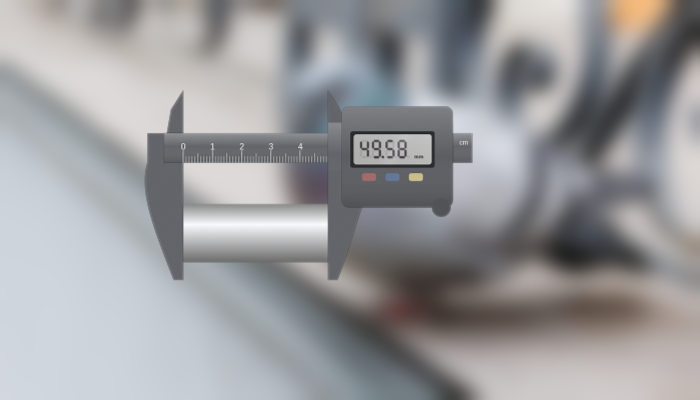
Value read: 49.58,mm
